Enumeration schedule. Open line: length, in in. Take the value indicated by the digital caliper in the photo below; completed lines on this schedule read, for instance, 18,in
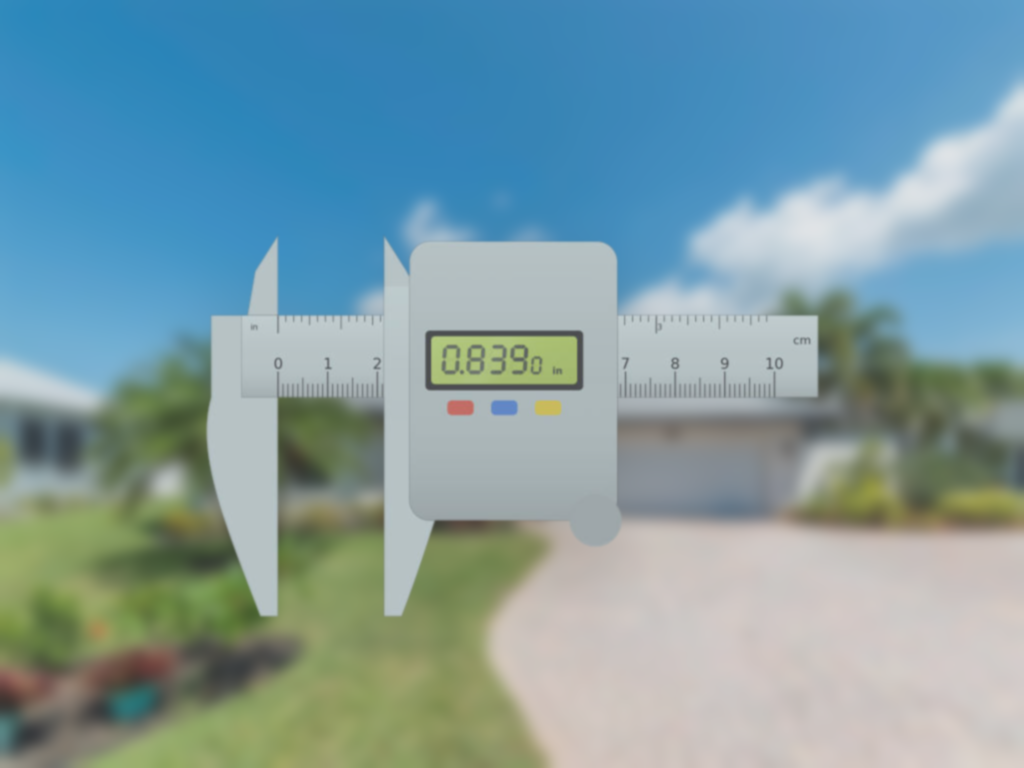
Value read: 0.8390,in
